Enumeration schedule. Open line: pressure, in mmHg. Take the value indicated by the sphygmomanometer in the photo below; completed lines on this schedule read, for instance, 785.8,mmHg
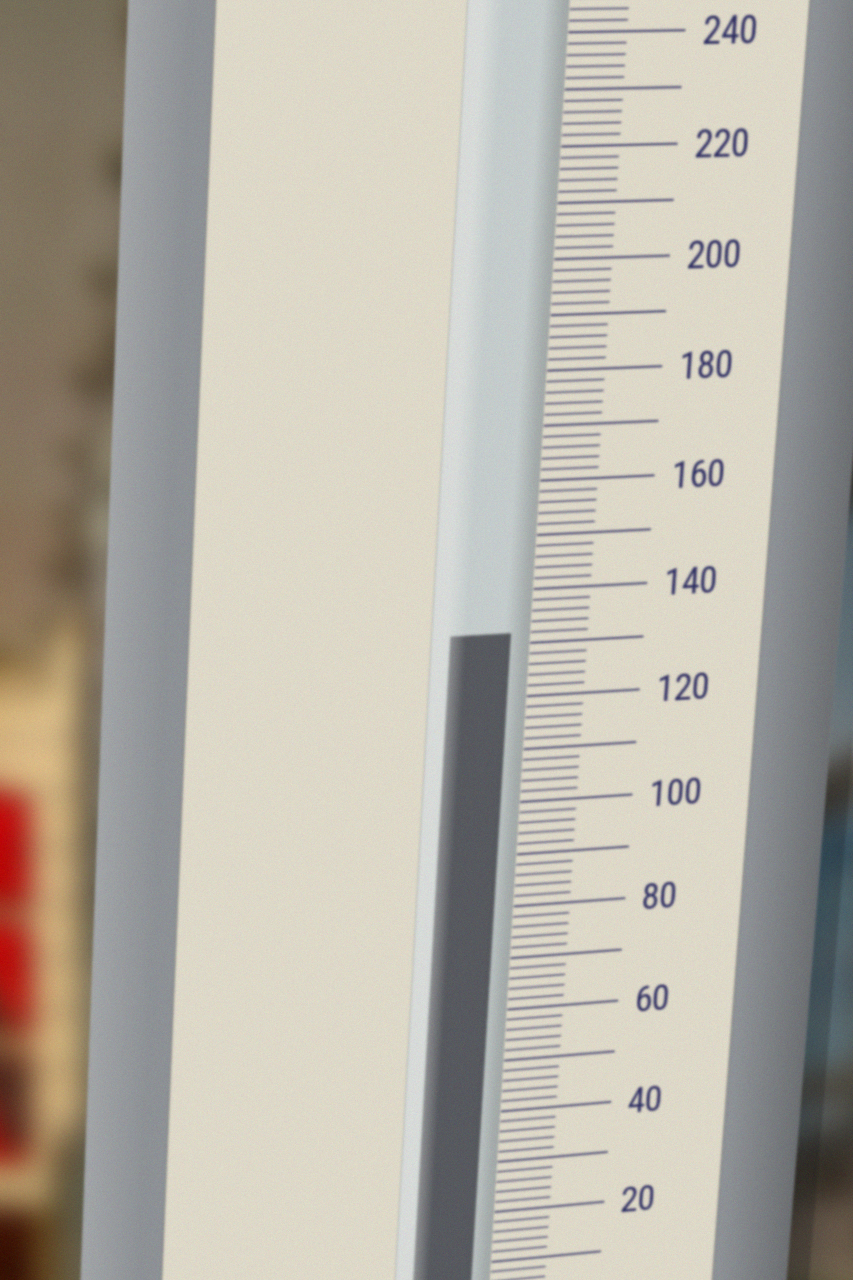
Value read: 132,mmHg
